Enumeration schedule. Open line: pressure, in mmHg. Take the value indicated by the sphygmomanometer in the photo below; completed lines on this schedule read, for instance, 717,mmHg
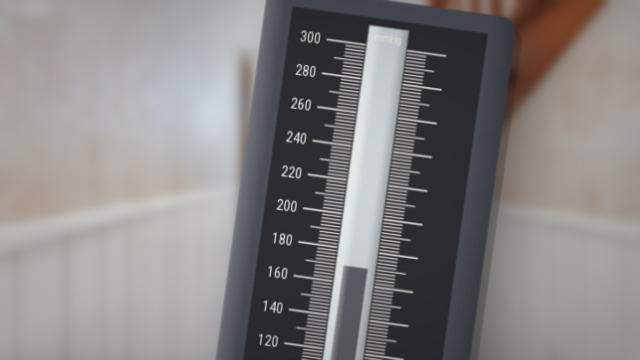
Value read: 170,mmHg
